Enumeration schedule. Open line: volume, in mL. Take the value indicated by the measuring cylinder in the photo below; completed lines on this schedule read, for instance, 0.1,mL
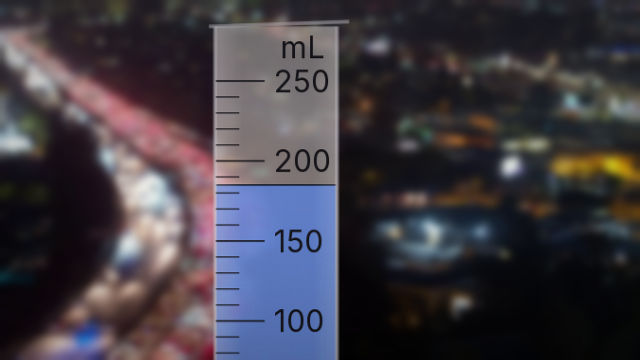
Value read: 185,mL
